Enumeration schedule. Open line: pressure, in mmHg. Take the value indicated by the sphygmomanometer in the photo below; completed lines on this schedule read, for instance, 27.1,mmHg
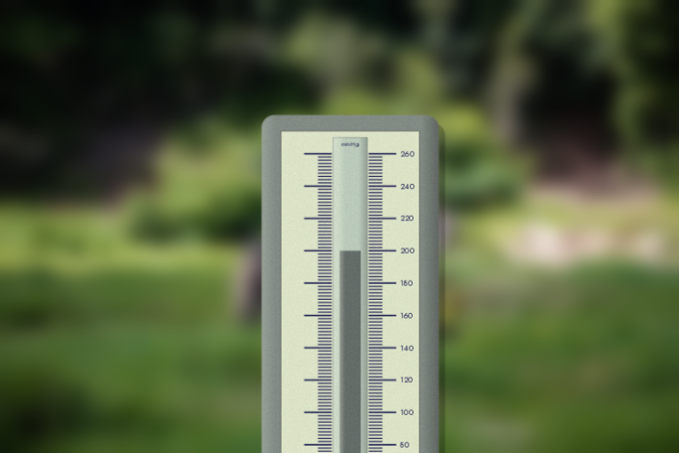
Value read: 200,mmHg
